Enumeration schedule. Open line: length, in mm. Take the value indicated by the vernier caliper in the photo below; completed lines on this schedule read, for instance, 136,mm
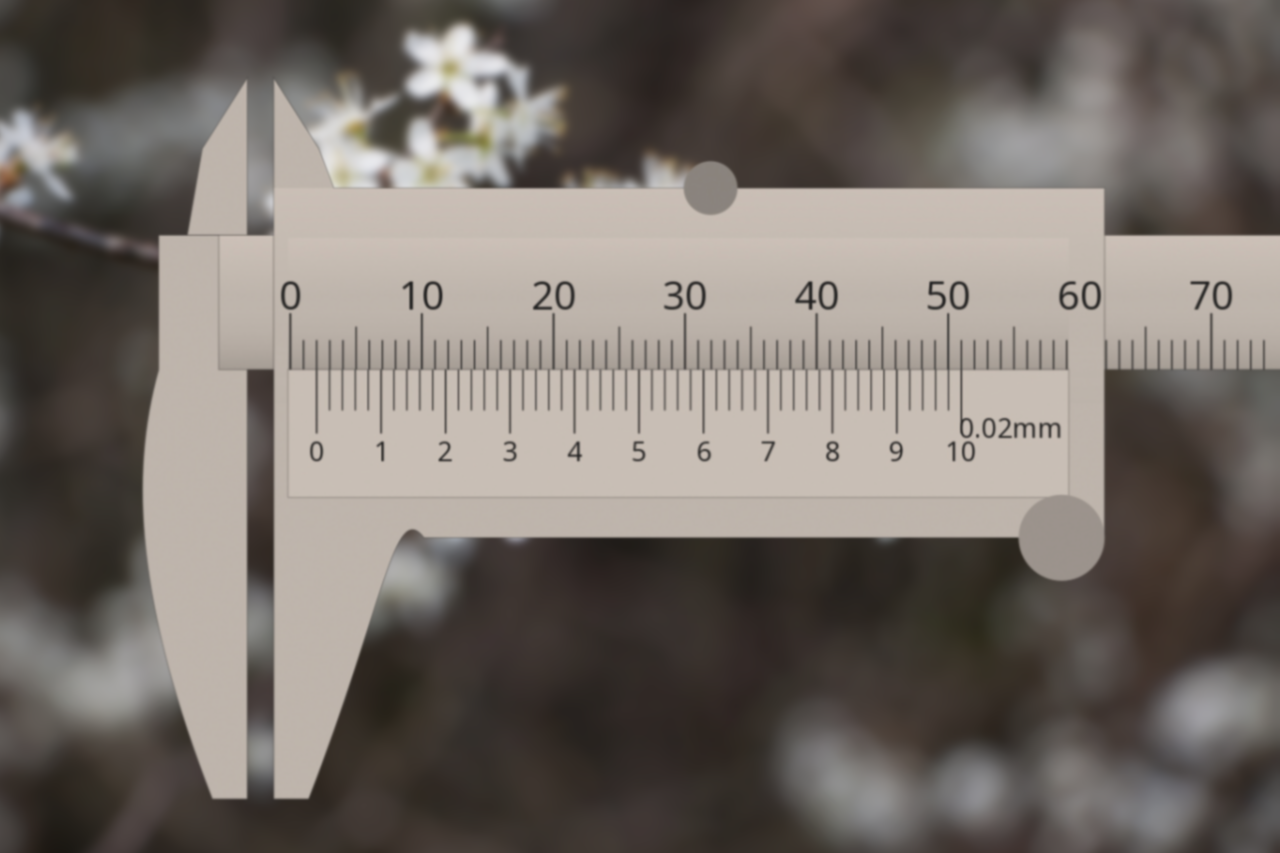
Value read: 2.0,mm
